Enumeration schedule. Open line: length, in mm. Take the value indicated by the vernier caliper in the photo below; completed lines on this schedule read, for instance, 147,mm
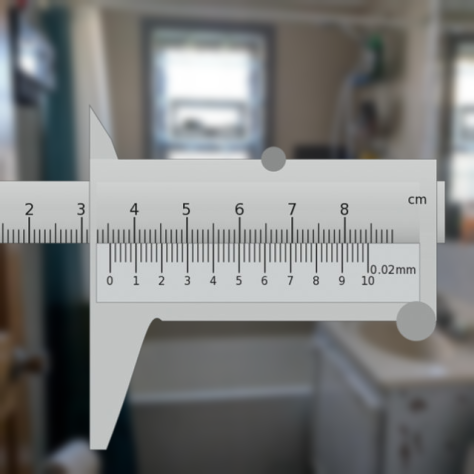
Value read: 35.4,mm
